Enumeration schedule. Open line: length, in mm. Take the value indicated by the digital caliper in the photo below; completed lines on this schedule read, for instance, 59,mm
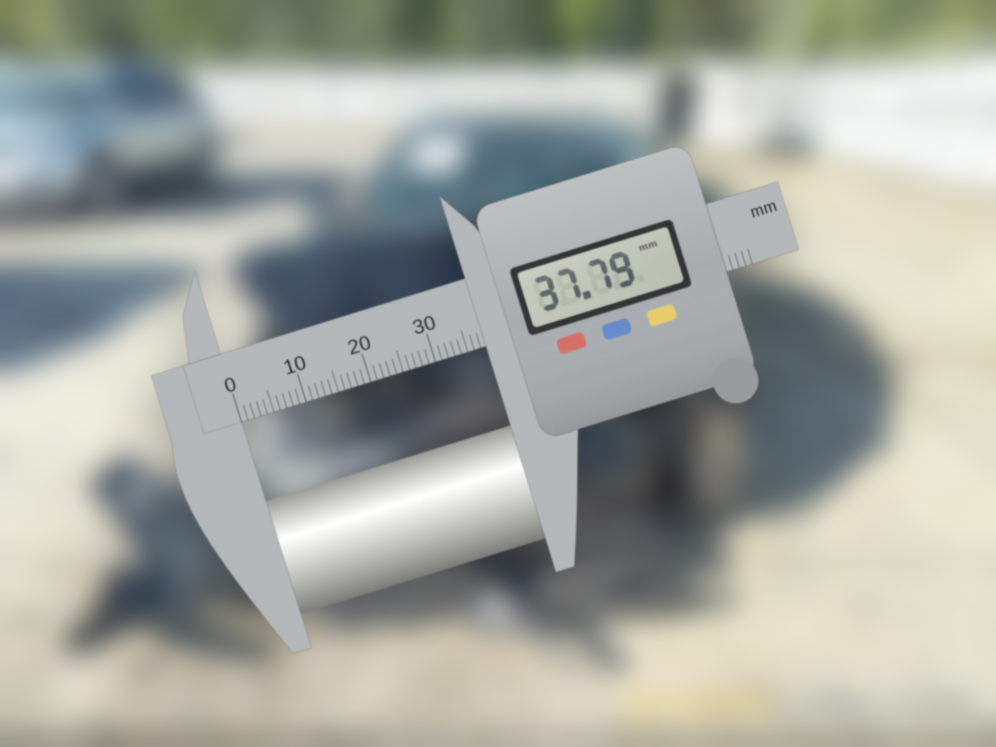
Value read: 37.79,mm
